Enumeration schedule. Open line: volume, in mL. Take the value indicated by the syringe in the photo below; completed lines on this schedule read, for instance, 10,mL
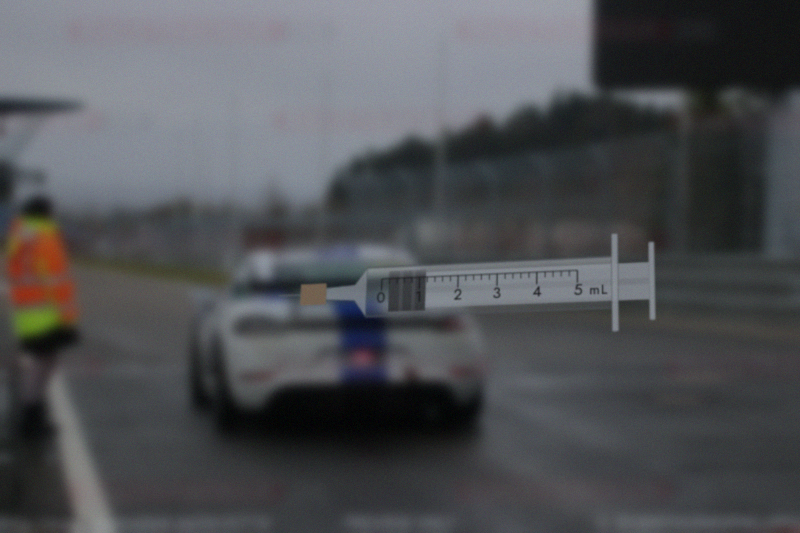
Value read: 0.2,mL
